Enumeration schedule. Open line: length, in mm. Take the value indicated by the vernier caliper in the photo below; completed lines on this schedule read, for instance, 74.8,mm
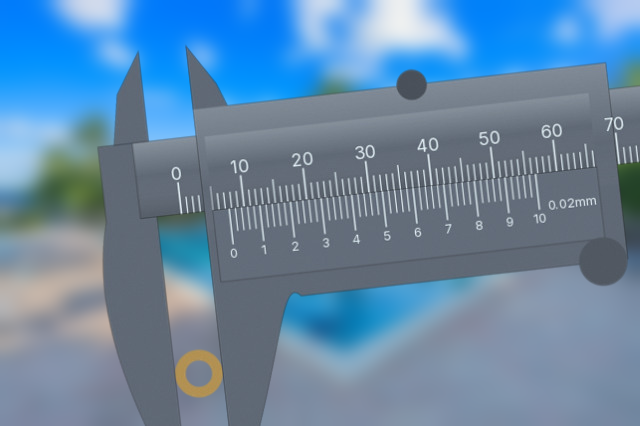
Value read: 7.6,mm
